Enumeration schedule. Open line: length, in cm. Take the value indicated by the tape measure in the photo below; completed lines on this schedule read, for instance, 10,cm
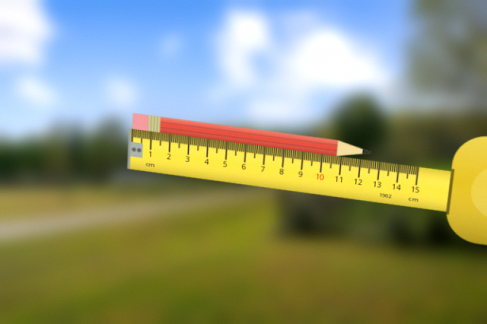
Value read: 12.5,cm
